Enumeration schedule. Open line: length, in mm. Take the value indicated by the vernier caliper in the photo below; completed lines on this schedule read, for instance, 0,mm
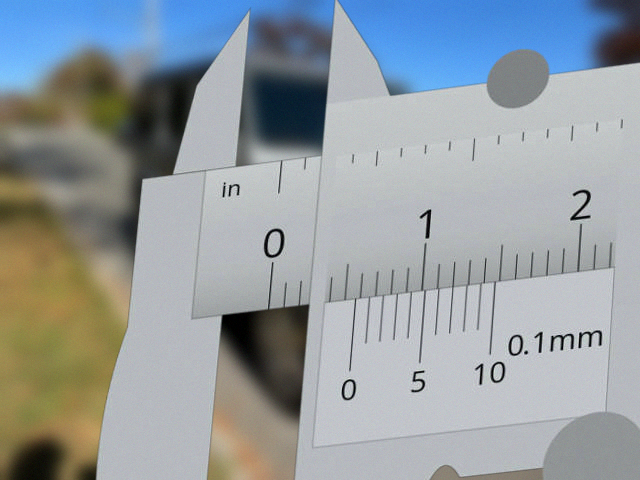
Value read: 5.7,mm
